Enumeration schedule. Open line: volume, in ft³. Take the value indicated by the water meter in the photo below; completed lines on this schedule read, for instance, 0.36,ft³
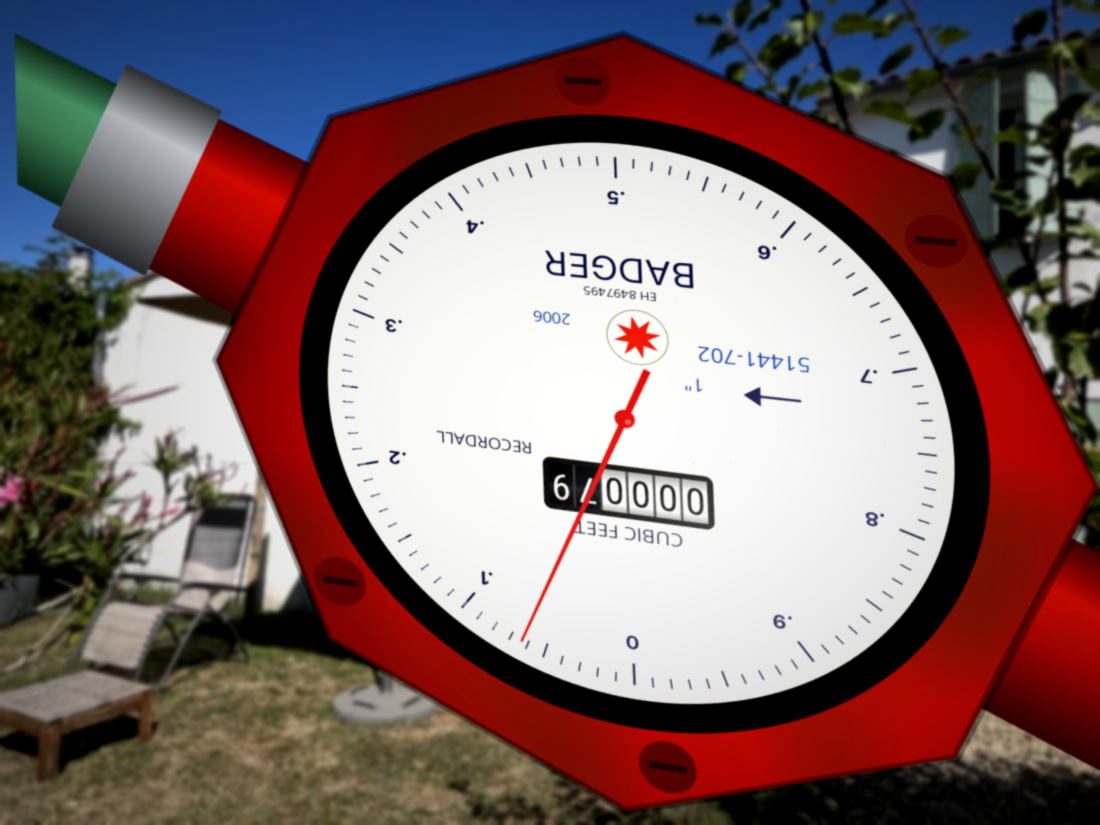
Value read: 79.06,ft³
